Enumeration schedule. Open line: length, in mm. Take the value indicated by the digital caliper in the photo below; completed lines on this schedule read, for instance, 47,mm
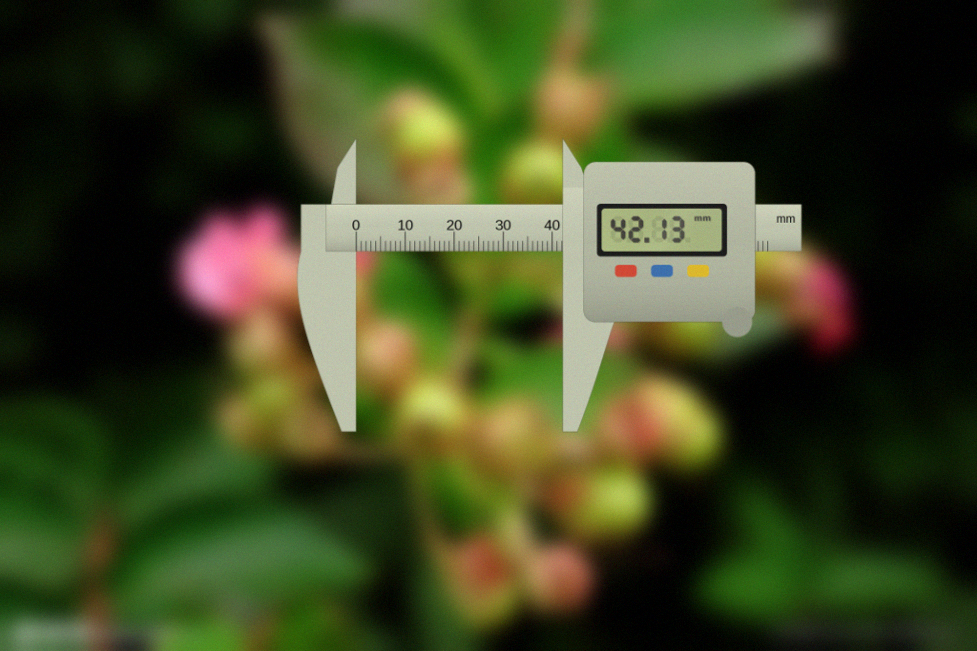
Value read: 42.13,mm
